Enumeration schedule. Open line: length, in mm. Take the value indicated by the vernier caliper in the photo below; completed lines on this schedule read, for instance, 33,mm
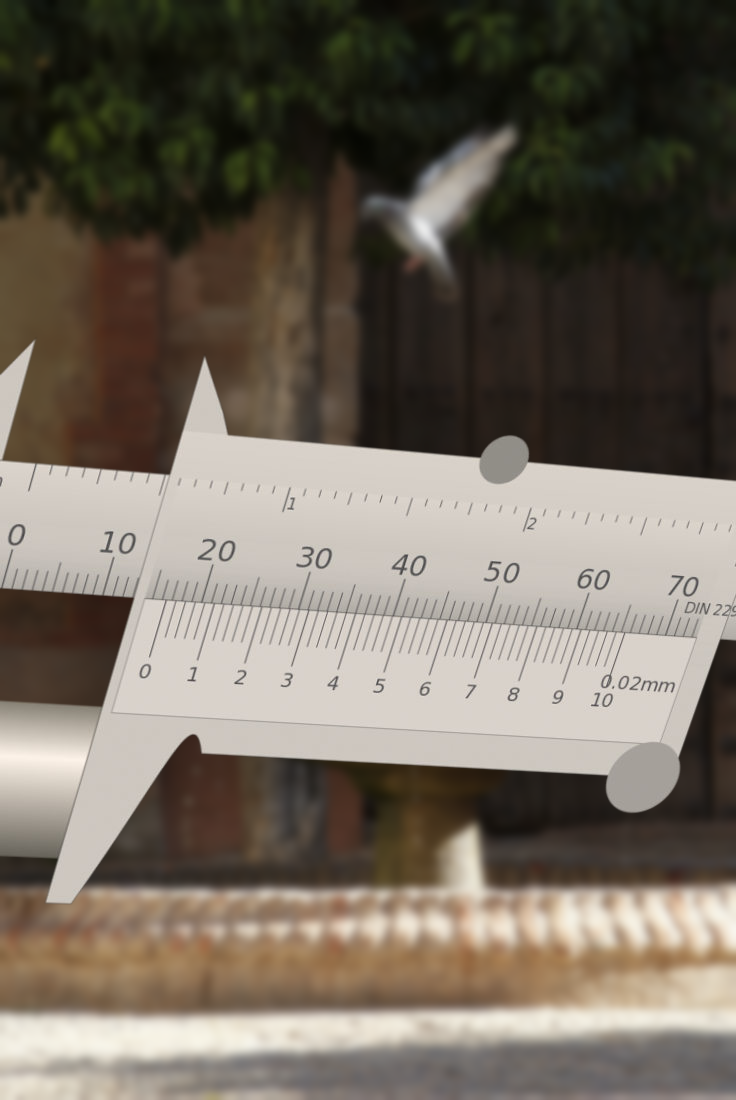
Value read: 16.4,mm
